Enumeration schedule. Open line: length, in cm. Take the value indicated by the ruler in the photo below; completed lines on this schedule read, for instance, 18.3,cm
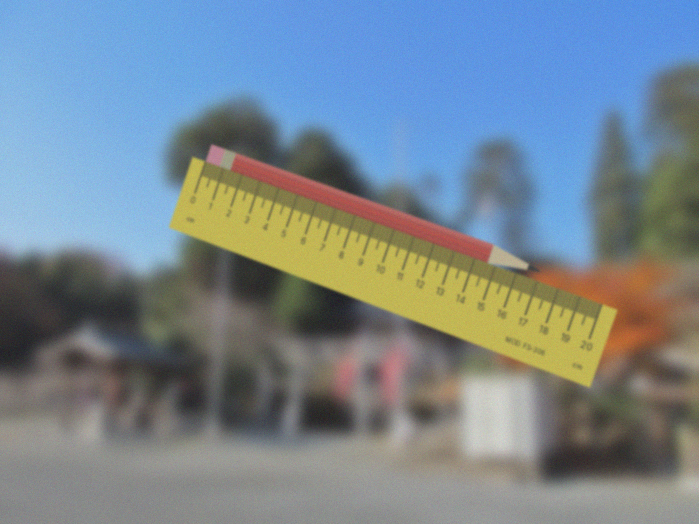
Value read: 17,cm
